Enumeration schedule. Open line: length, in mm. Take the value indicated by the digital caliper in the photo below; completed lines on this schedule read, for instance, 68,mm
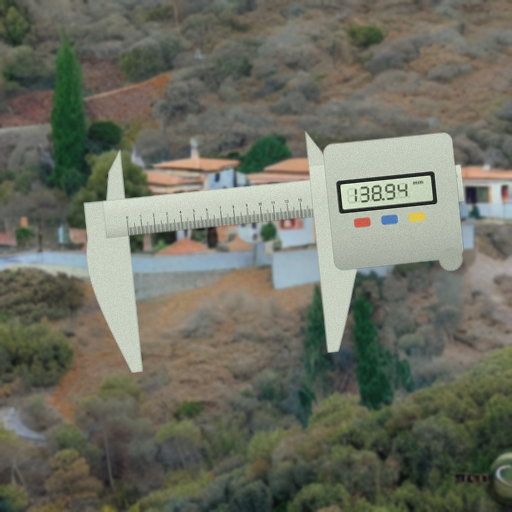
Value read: 138.94,mm
